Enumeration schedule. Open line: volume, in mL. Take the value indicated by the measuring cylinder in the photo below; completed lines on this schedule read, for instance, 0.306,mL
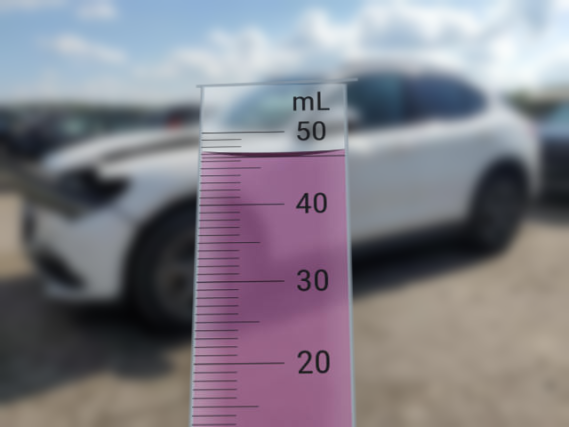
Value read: 46.5,mL
